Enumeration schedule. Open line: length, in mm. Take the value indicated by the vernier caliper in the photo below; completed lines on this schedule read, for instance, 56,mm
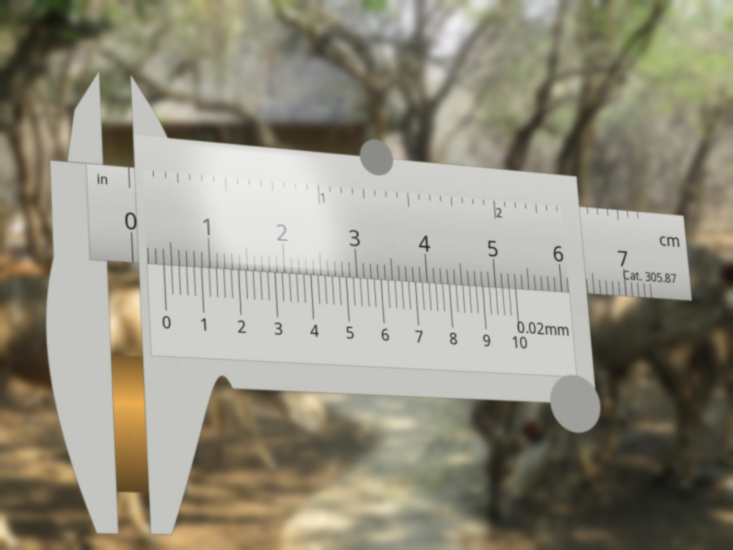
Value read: 4.0,mm
